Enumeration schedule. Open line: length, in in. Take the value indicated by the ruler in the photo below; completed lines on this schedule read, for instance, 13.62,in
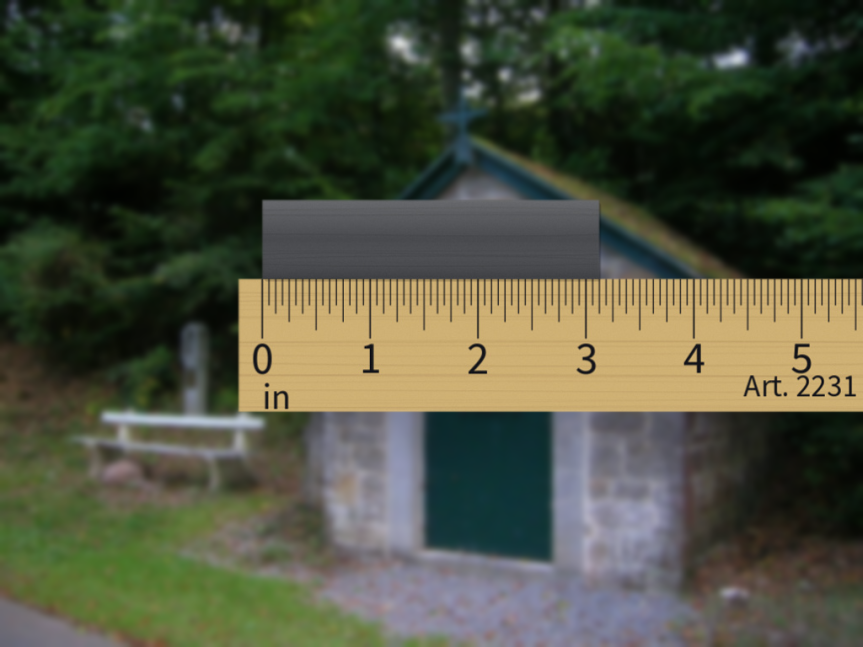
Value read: 3.125,in
